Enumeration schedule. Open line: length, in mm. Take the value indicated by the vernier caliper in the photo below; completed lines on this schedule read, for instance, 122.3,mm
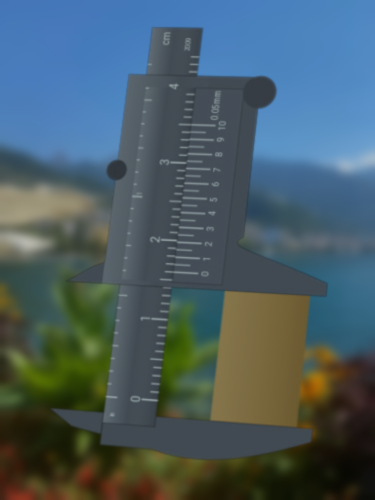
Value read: 16.0,mm
